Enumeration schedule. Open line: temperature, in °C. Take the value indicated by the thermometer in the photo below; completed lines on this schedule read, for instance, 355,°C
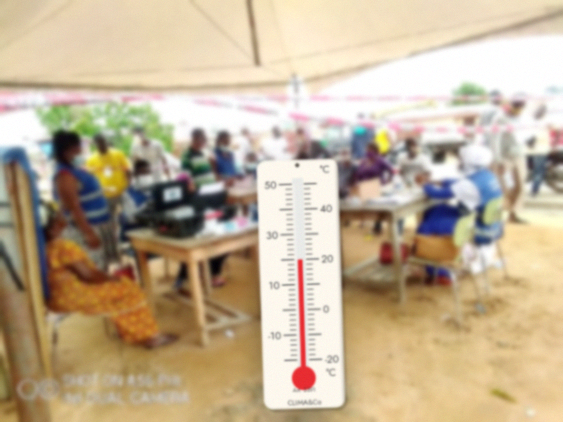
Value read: 20,°C
